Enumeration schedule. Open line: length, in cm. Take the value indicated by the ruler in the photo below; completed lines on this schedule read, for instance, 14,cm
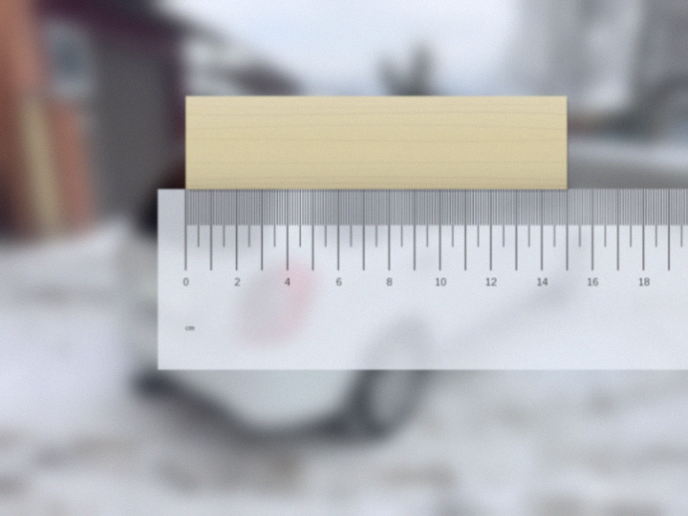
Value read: 15,cm
